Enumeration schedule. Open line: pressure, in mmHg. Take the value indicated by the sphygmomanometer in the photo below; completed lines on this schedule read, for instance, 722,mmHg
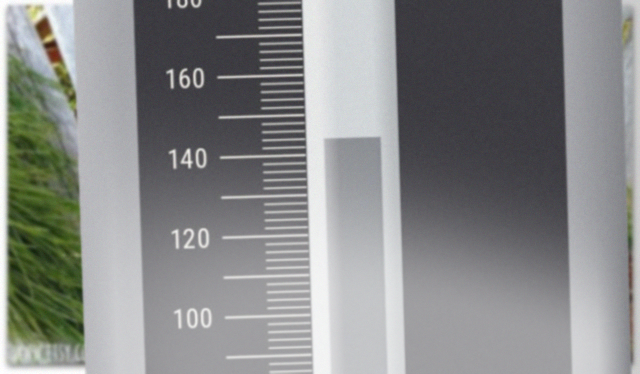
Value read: 144,mmHg
